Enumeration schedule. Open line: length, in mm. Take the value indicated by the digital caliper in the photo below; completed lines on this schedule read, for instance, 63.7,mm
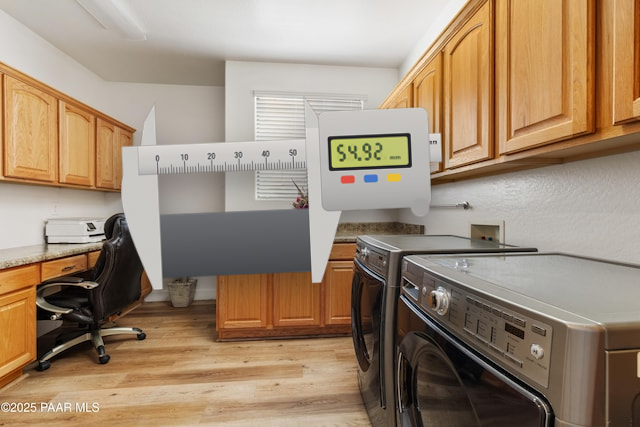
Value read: 54.92,mm
